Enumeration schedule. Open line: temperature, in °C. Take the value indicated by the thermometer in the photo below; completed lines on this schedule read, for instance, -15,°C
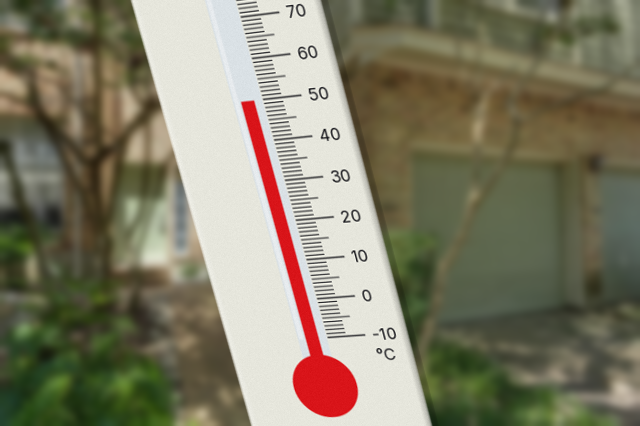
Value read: 50,°C
